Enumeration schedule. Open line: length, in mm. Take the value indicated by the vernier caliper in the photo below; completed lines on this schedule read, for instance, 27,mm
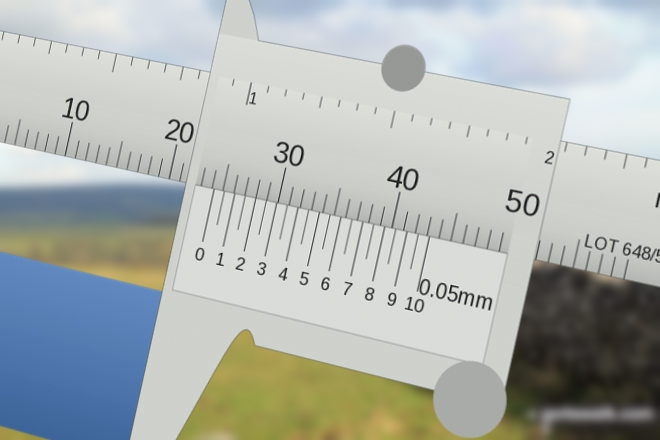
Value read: 24.2,mm
